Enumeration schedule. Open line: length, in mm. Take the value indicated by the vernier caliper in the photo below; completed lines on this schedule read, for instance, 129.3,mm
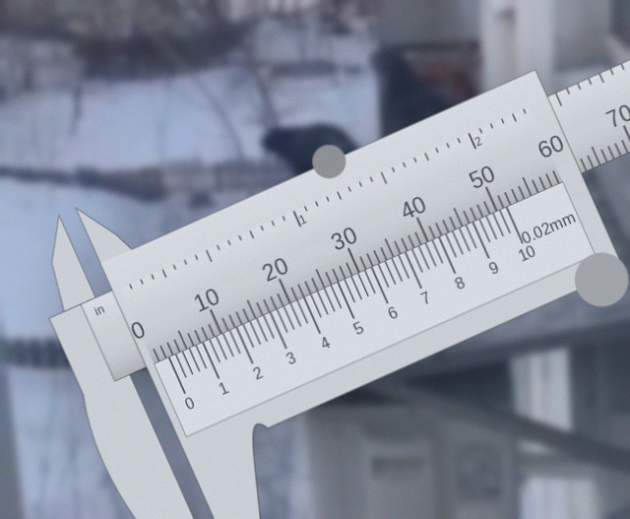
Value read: 2.4,mm
